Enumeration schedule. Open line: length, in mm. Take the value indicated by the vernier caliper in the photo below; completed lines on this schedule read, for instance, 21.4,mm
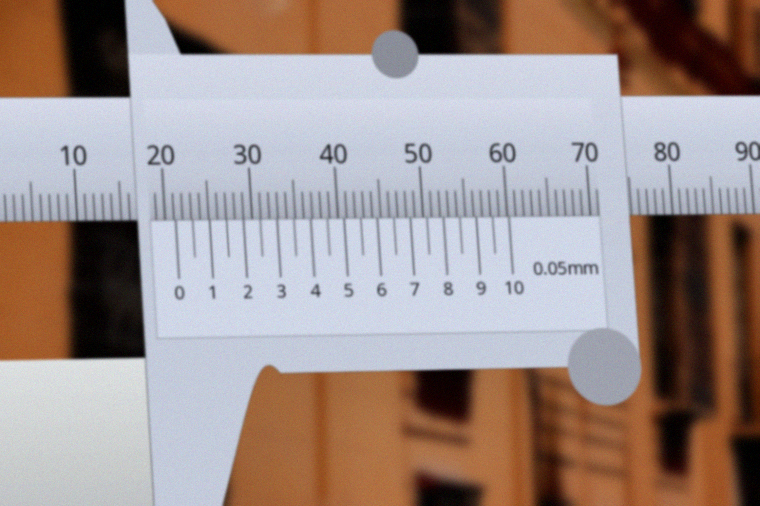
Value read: 21.2,mm
